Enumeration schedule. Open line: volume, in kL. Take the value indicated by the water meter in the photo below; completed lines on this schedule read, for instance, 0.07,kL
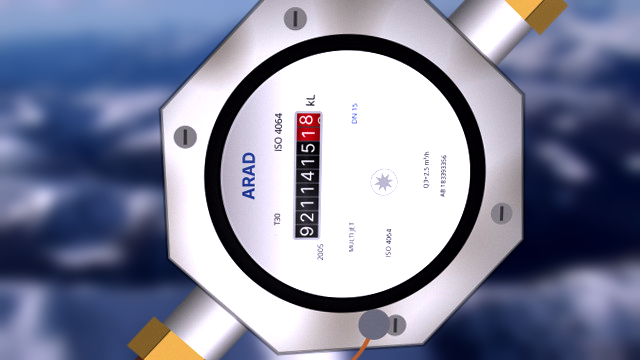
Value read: 9211415.18,kL
